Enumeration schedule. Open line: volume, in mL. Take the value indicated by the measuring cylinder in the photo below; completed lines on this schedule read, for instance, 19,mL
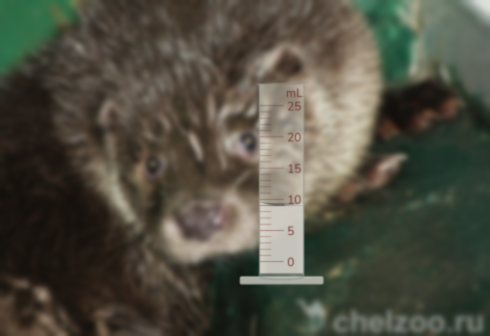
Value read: 9,mL
